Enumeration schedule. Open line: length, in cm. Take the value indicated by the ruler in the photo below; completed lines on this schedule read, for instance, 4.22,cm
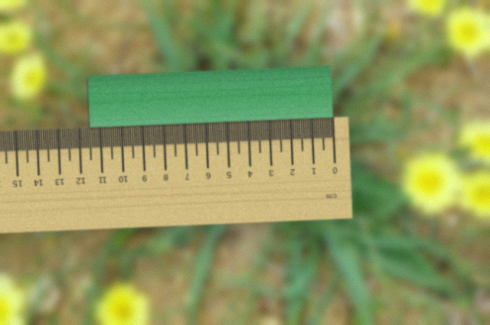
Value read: 11.5,cm
